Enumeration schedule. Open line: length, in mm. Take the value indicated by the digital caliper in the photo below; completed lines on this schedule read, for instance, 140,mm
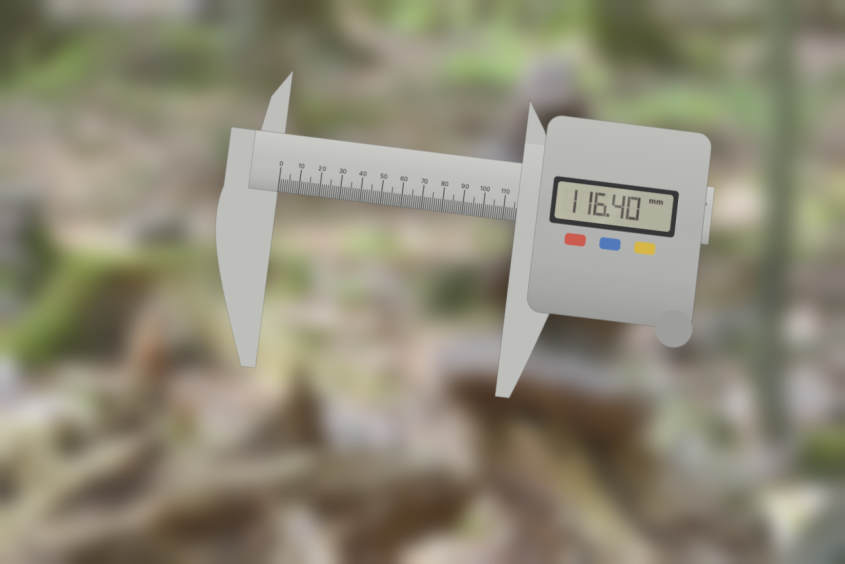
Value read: 116.40,mm
